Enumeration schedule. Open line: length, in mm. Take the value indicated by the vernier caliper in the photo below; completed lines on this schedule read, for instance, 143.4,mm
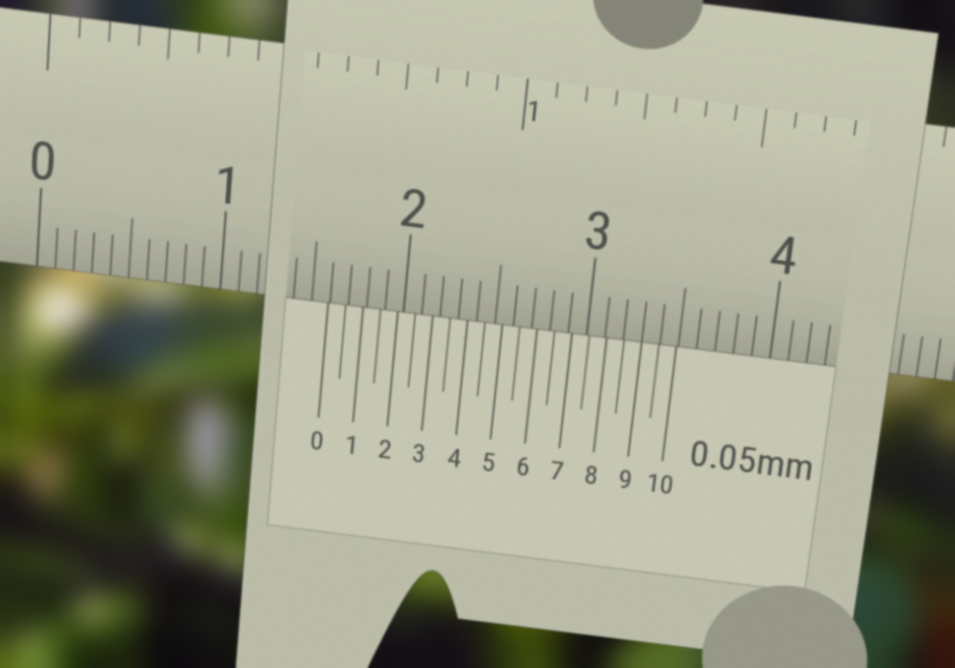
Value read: 15.9,mm
